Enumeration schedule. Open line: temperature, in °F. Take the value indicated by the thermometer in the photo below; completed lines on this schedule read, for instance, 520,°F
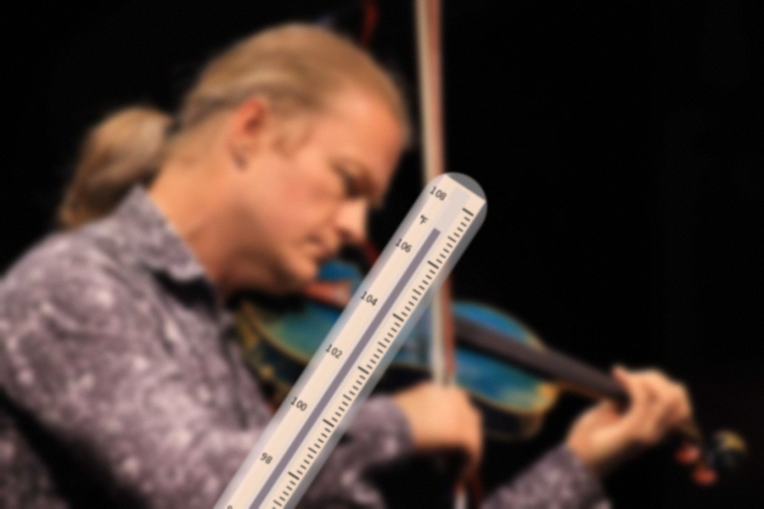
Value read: 107,°F
